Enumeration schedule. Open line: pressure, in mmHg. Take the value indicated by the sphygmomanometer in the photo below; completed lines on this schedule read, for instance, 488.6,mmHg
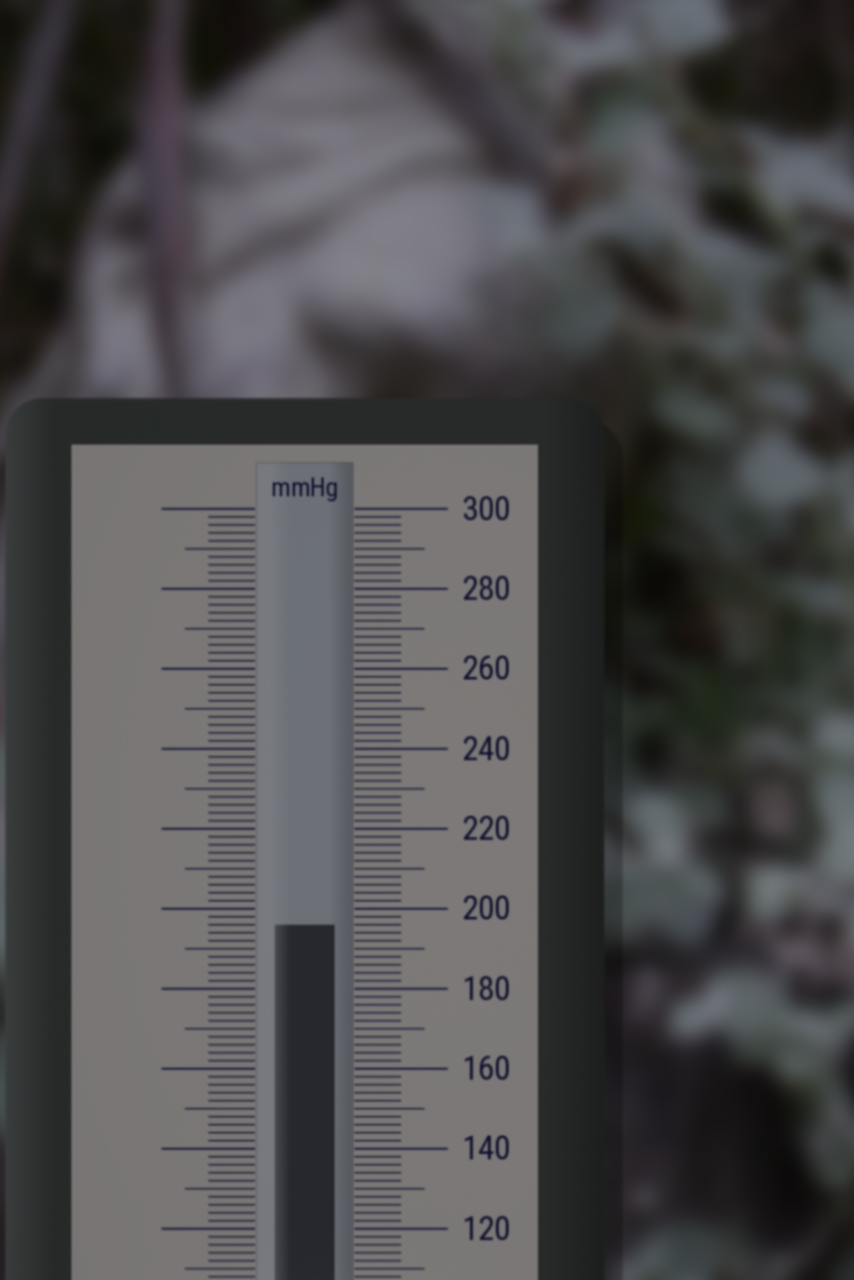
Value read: 196,mmHg
